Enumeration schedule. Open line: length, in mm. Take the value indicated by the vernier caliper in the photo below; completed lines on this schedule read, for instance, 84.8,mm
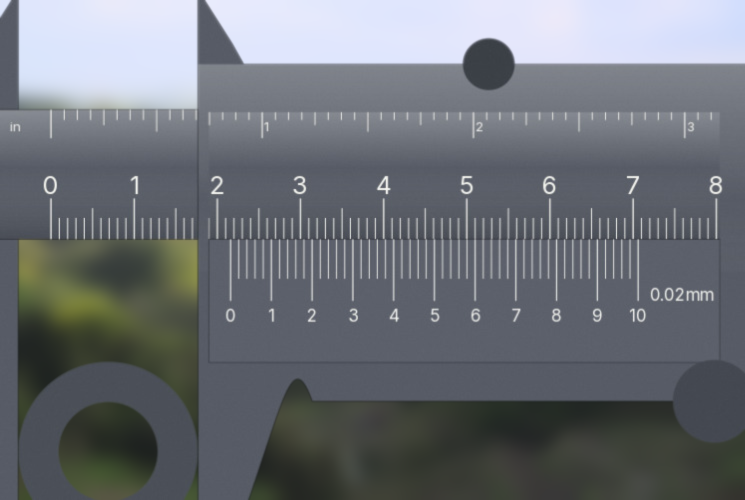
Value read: 21.6,mm
